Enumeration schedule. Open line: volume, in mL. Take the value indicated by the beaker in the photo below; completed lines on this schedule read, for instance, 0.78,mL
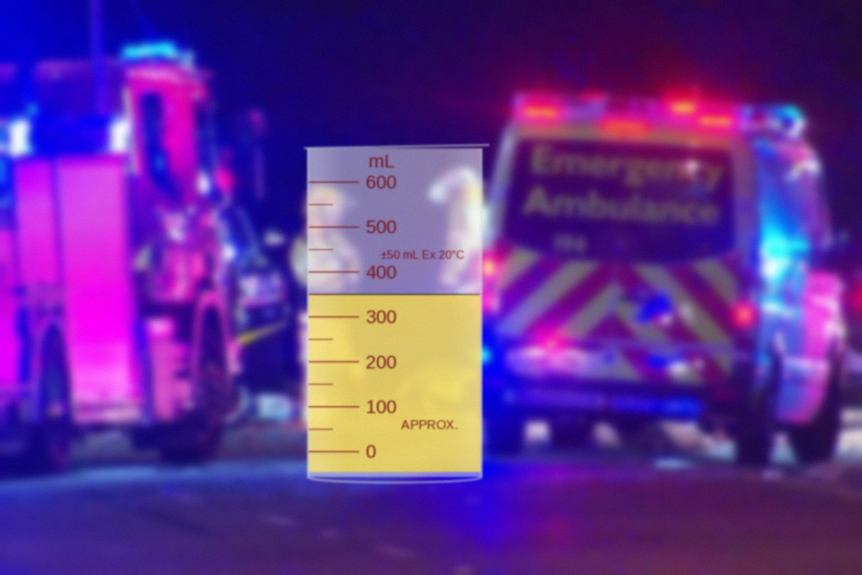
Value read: 350,mL
